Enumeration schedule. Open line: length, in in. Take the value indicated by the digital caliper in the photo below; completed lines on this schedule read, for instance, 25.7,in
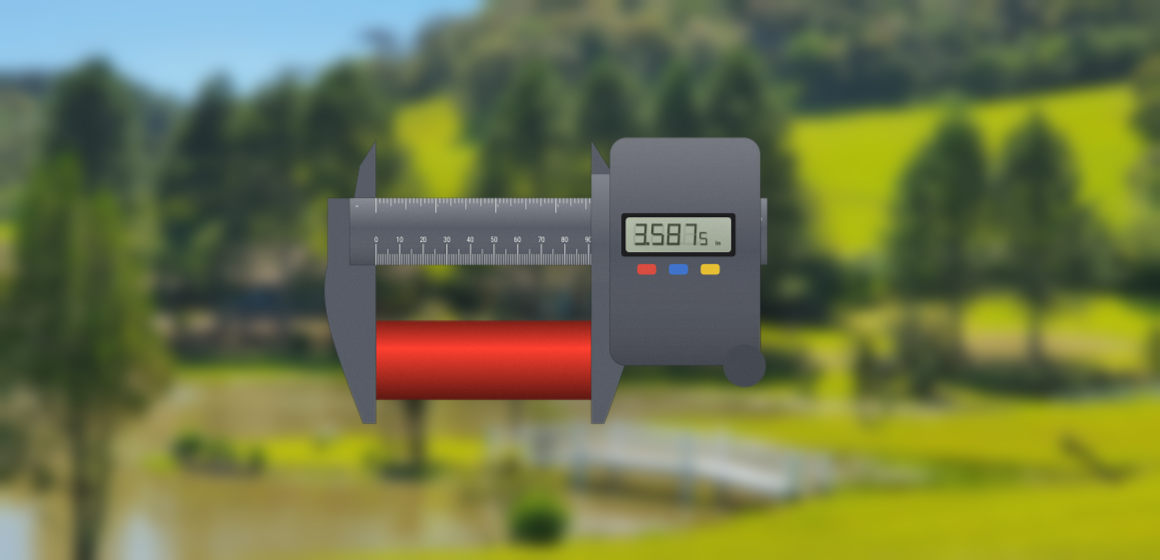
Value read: 3.5875,in
